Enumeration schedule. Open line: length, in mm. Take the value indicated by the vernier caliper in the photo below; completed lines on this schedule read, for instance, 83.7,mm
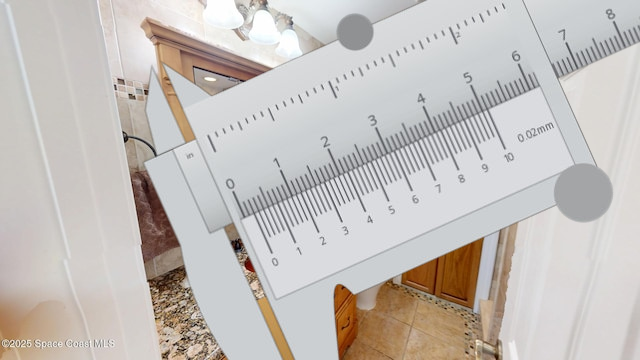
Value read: 2.0,mm
